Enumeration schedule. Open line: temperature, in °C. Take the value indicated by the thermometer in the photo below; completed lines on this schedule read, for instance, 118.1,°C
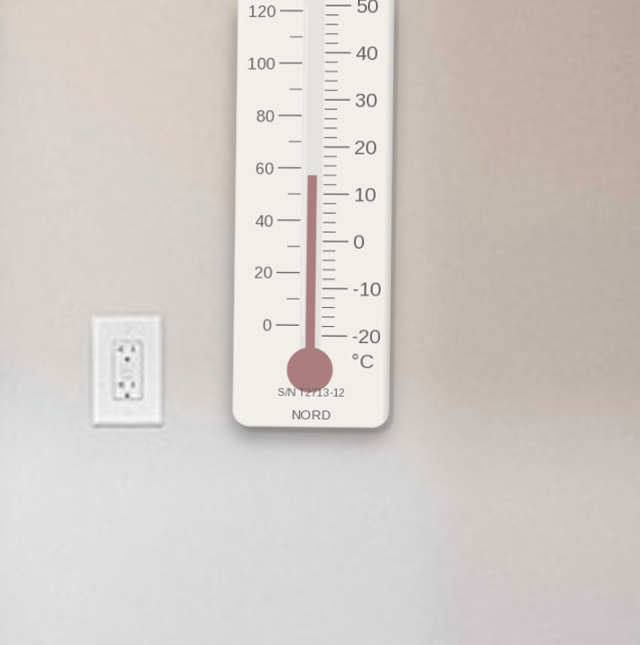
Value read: 14,°C
